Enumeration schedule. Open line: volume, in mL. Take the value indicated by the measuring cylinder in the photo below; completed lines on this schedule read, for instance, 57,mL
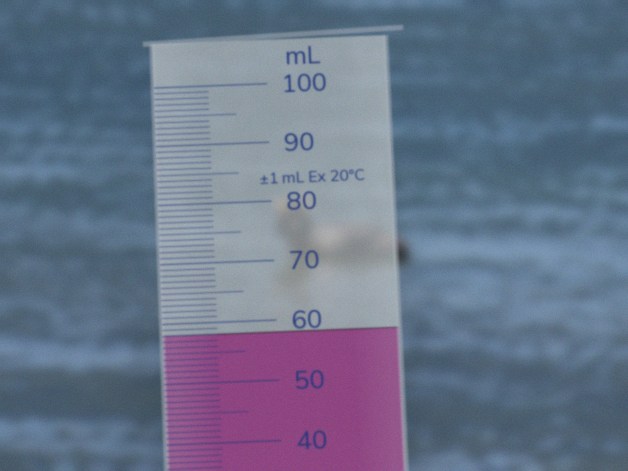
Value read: 58,mL
